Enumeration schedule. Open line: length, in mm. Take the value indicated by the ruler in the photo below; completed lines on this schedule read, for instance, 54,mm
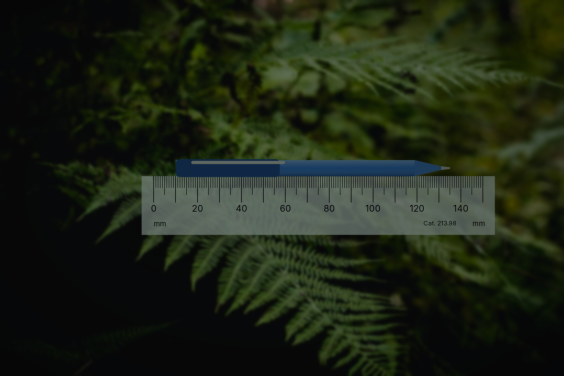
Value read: 125,mm
